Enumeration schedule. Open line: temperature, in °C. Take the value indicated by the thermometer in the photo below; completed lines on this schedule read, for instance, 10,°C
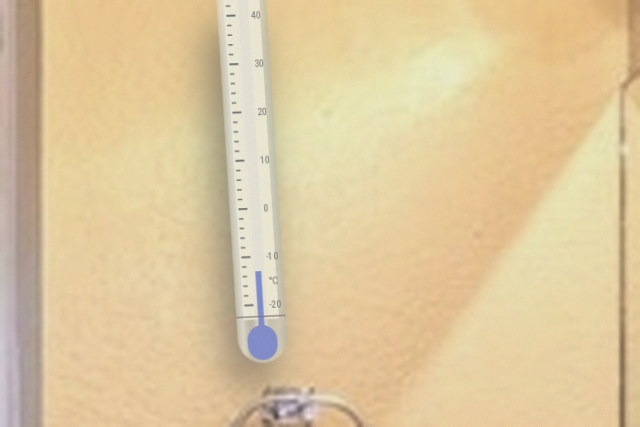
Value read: -13,°C
